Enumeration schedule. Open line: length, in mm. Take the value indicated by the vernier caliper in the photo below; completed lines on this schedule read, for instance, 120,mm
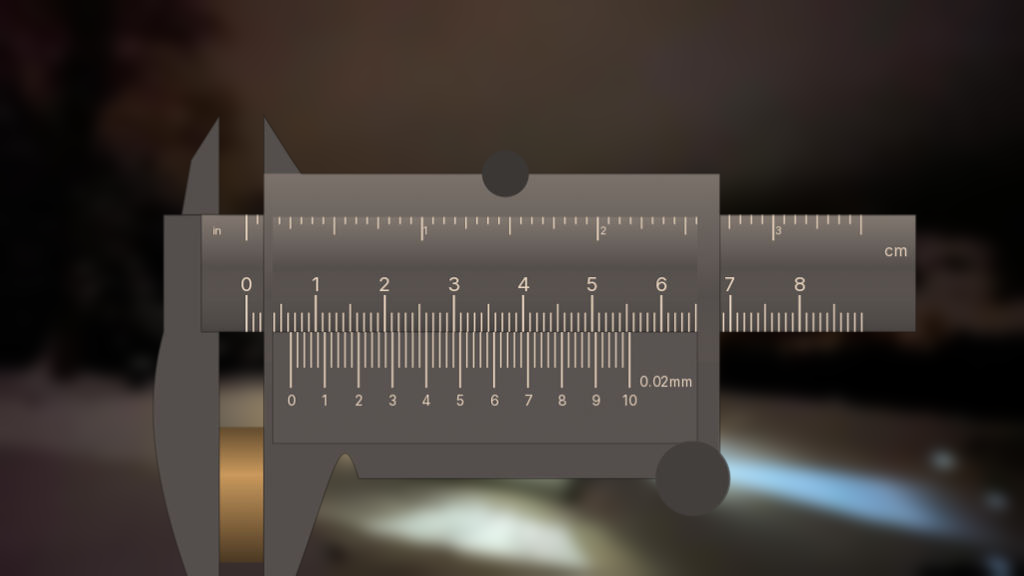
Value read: 6.4,mm
